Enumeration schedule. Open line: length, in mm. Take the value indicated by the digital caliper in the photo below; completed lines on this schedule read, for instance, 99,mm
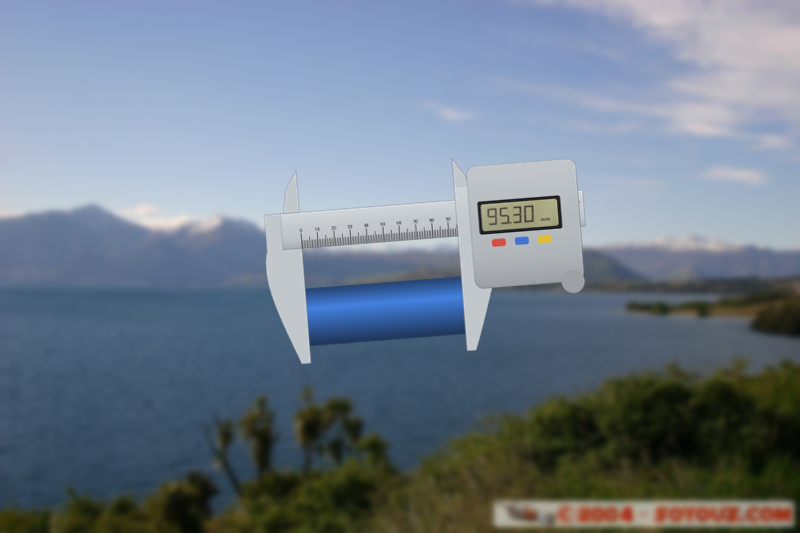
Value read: 95.30,mm
